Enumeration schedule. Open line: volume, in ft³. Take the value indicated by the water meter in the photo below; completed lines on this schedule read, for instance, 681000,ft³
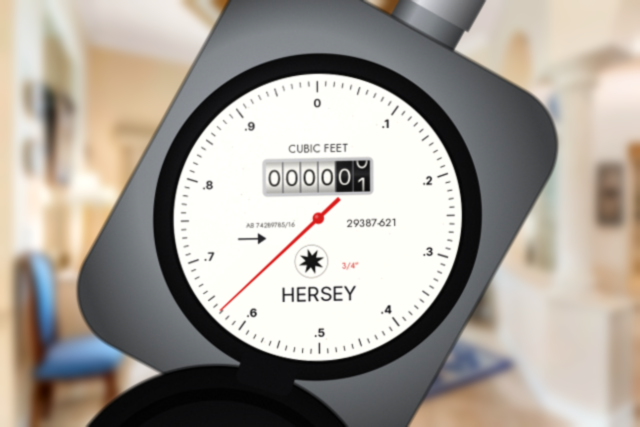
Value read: 0.63,ft³
